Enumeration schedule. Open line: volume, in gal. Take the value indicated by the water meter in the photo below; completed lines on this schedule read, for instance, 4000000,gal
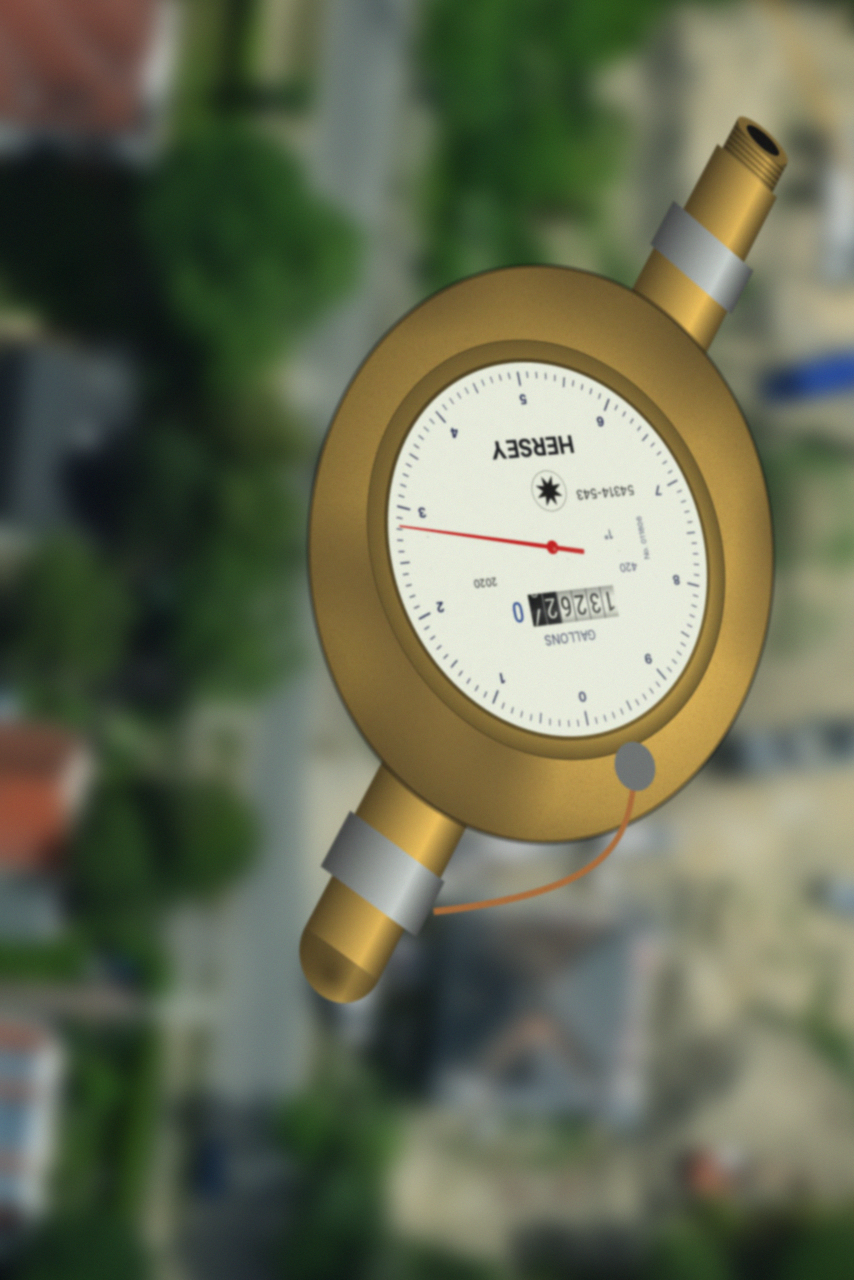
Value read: 1326272.8,gal
